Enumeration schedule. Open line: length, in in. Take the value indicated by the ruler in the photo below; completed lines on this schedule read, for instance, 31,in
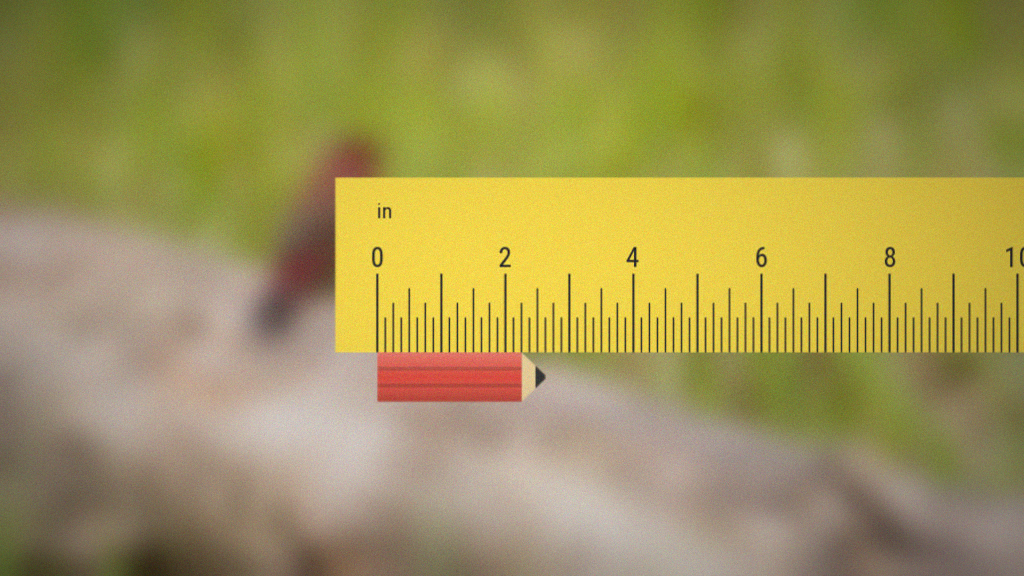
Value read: 2.625,in
